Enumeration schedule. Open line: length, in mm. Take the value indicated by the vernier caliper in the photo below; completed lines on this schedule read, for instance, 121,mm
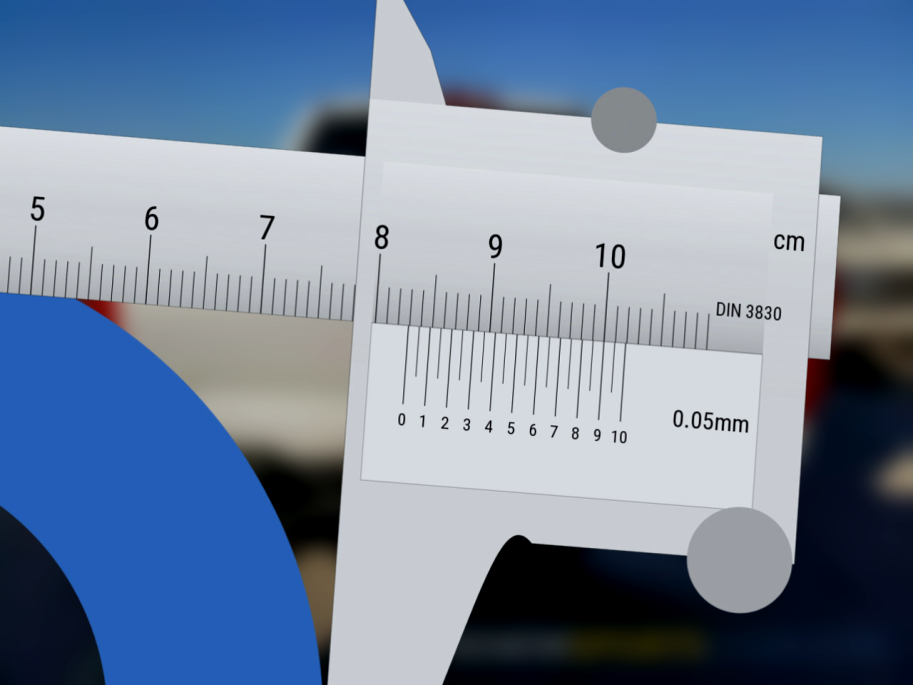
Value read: 82.9,mm
